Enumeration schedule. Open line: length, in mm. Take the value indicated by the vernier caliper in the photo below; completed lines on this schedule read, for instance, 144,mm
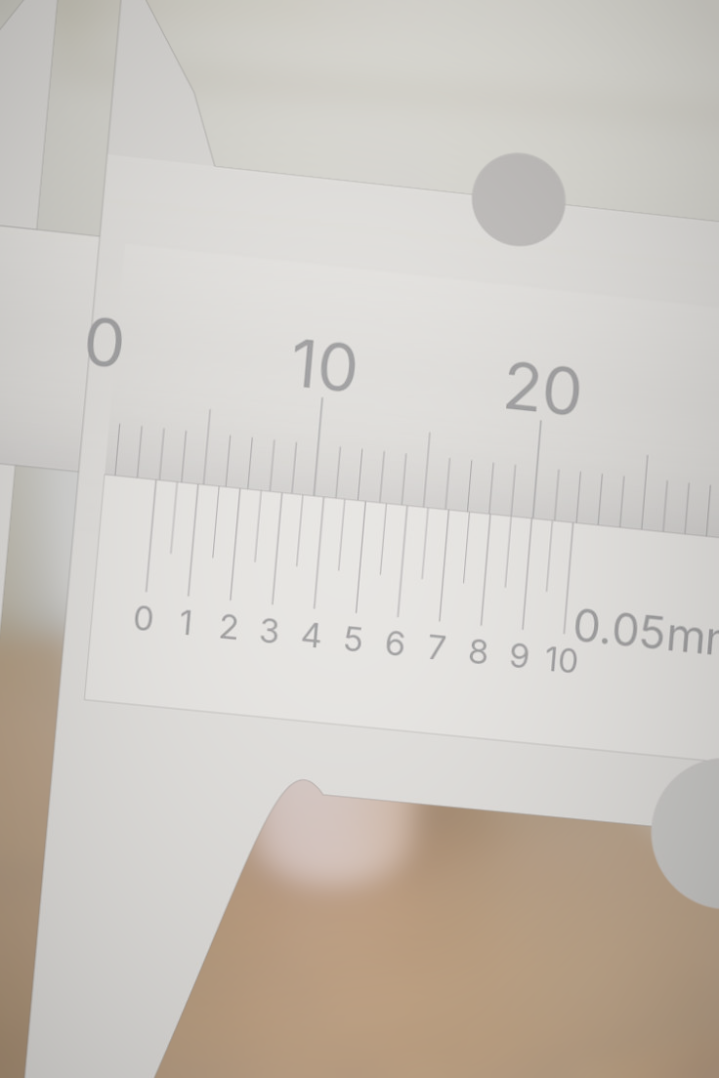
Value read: 2.85,mm
